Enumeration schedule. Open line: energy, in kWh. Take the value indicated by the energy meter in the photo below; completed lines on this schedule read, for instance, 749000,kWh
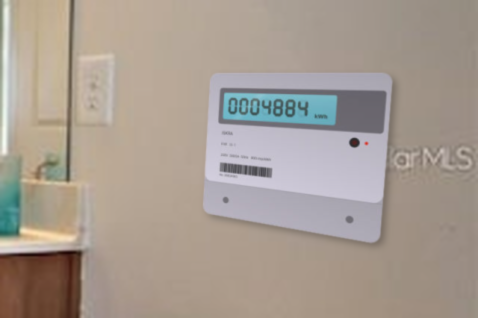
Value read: 4884,kWh
